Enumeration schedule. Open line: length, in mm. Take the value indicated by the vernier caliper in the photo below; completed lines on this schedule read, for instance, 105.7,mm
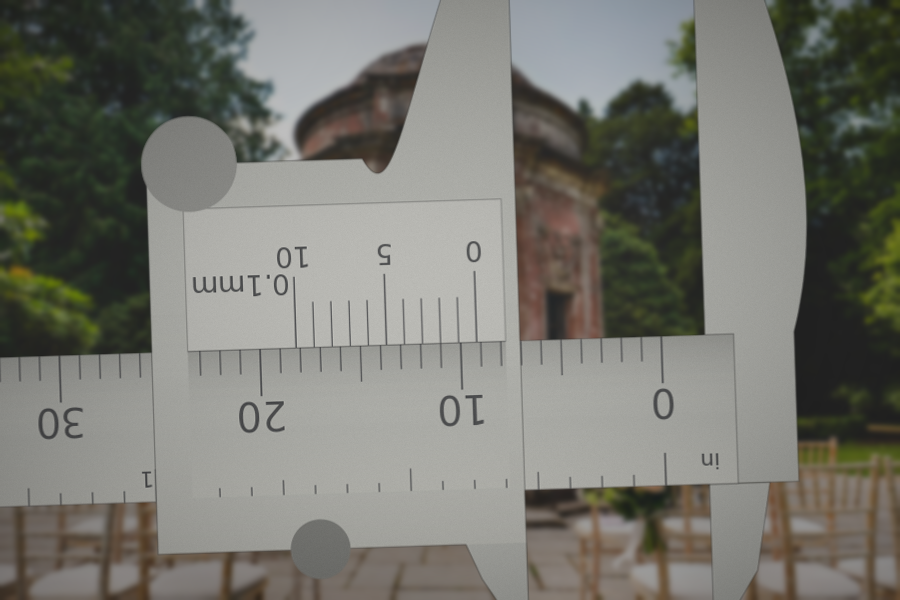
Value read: 9.2,mm
